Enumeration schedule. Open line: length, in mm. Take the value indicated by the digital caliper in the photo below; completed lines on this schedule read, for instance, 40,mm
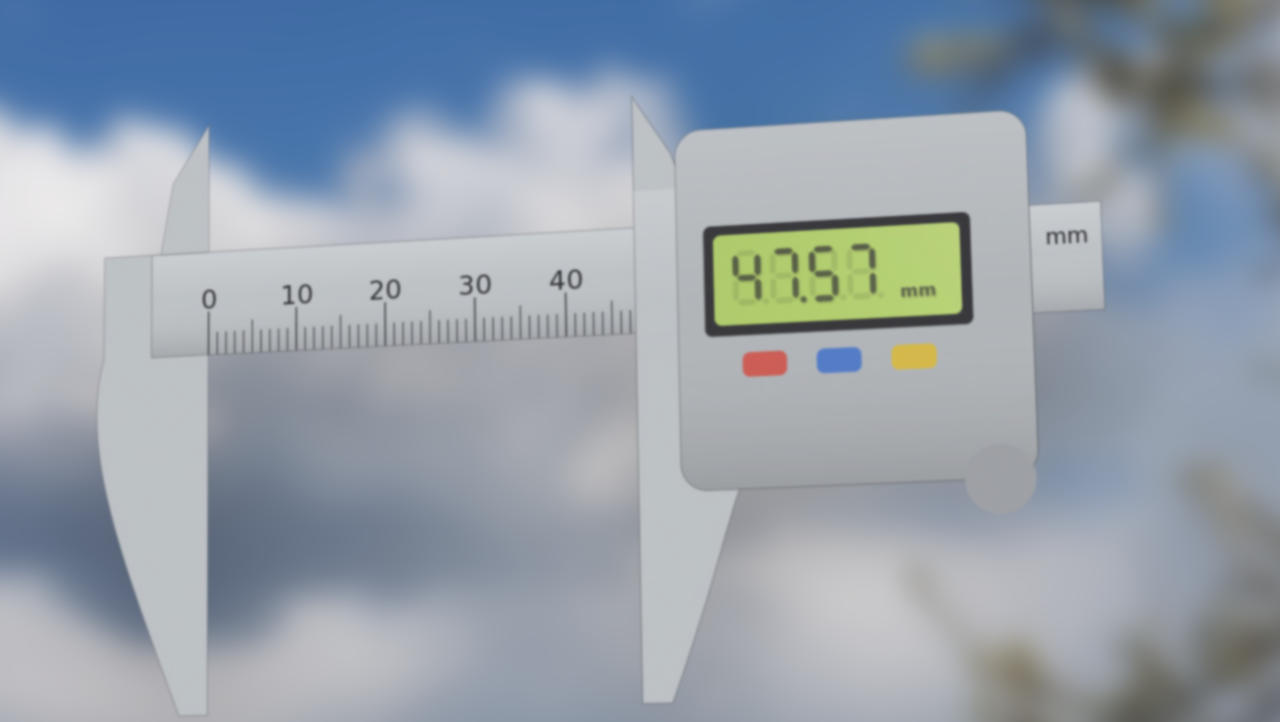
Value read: 47.57,mm
